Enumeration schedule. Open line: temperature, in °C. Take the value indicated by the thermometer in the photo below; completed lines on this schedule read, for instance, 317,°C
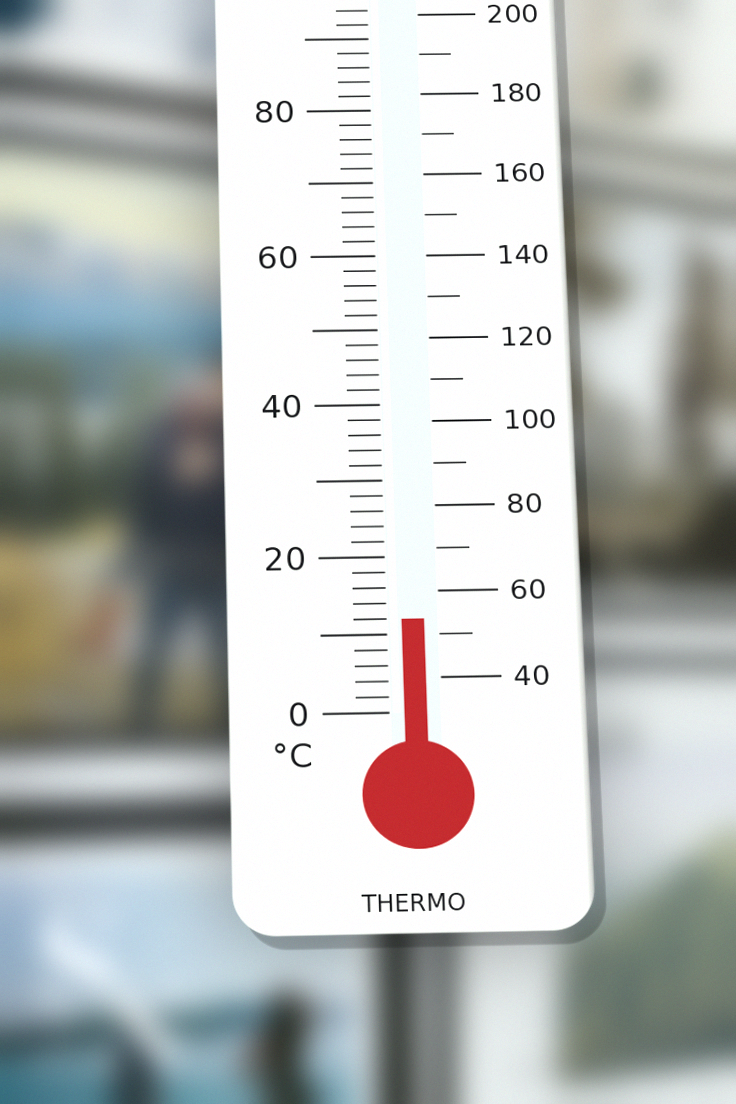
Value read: 12,°C
